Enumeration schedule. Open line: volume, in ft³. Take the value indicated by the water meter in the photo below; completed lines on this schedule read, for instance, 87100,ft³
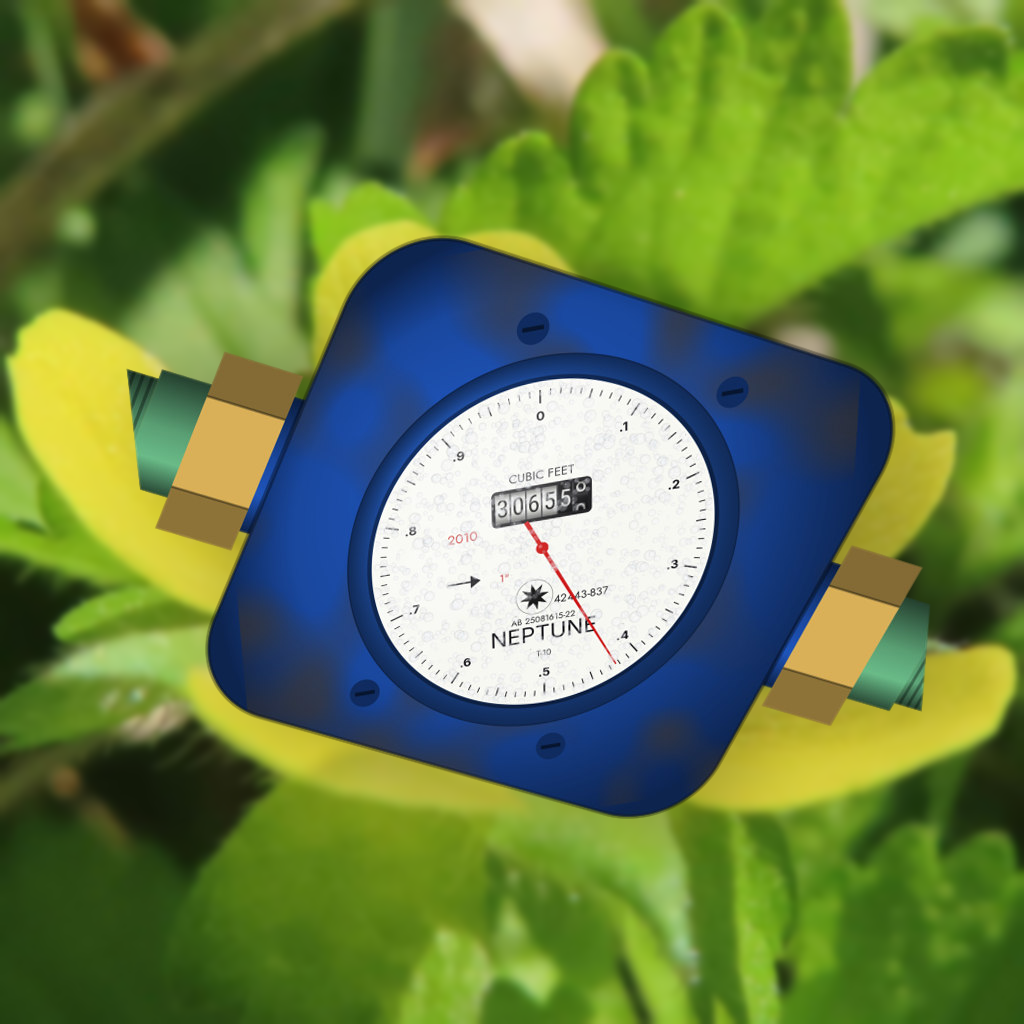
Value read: 306558.42,ft³
